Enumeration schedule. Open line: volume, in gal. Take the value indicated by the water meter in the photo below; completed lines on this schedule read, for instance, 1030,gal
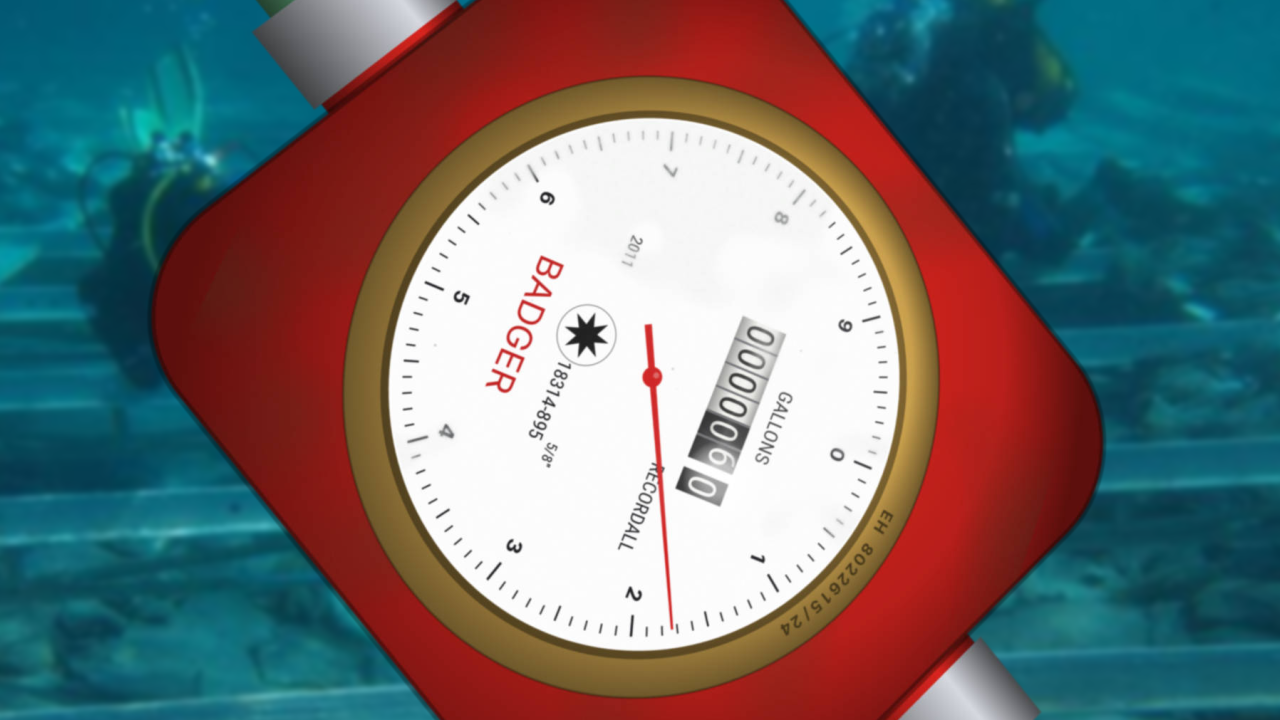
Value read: 61.7,gal
